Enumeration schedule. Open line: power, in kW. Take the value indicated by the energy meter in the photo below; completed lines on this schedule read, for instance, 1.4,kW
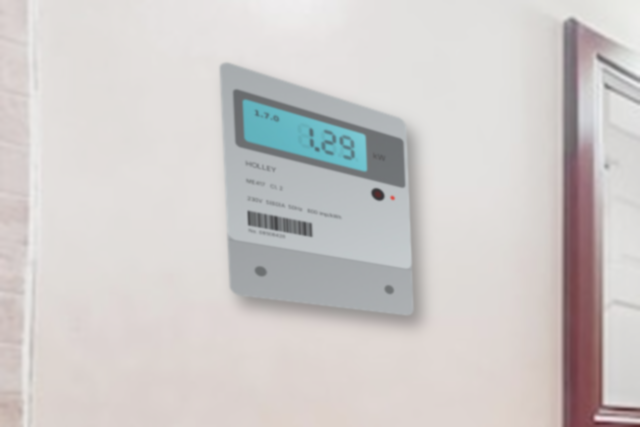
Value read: 1.29,kW
